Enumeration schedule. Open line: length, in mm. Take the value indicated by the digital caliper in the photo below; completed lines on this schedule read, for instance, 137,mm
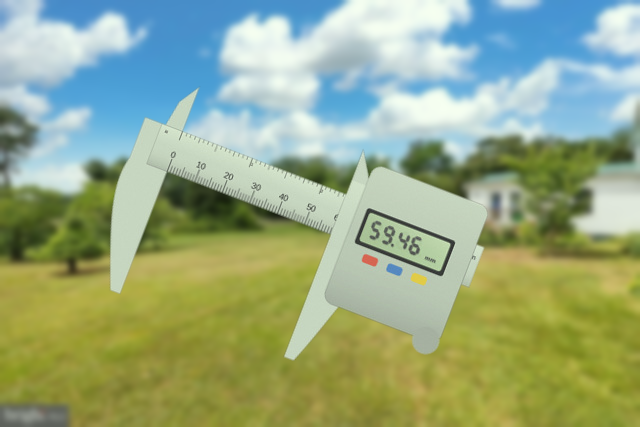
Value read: 59.46,mm
